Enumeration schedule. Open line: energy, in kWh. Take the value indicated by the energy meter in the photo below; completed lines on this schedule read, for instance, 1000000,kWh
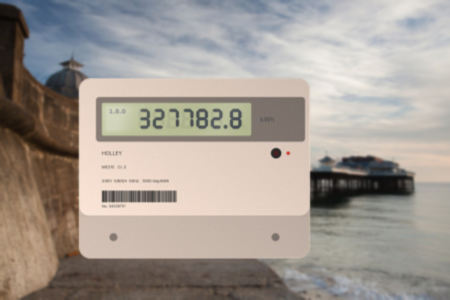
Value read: 327782.8,kWh
